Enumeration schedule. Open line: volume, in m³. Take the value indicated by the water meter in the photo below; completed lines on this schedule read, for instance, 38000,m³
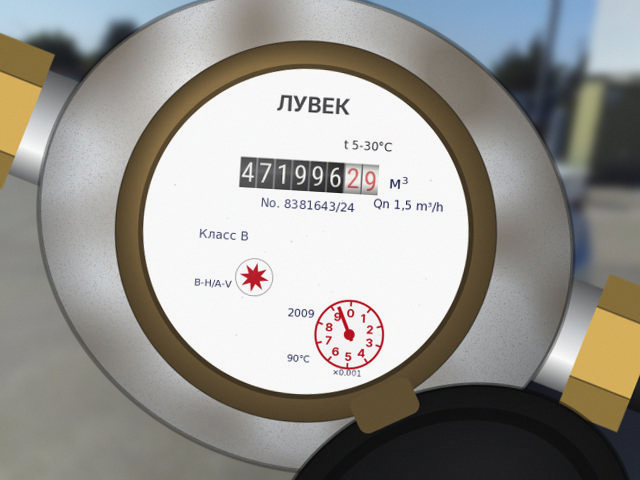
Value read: 471996.289,m³
